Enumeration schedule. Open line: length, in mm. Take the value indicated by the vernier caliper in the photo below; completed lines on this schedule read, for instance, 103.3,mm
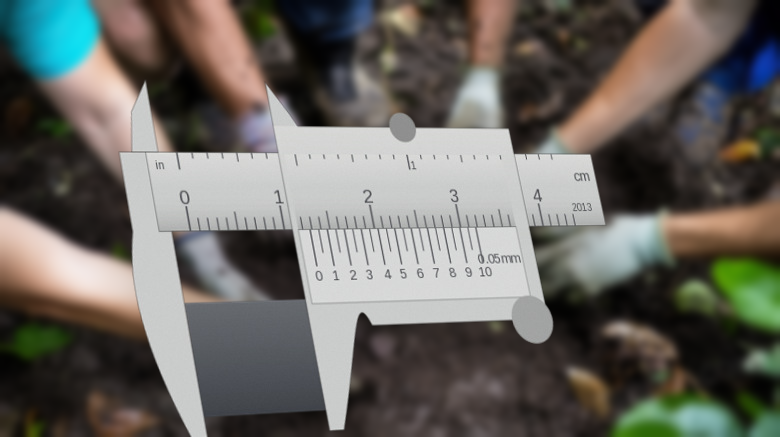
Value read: 12.8,mm
